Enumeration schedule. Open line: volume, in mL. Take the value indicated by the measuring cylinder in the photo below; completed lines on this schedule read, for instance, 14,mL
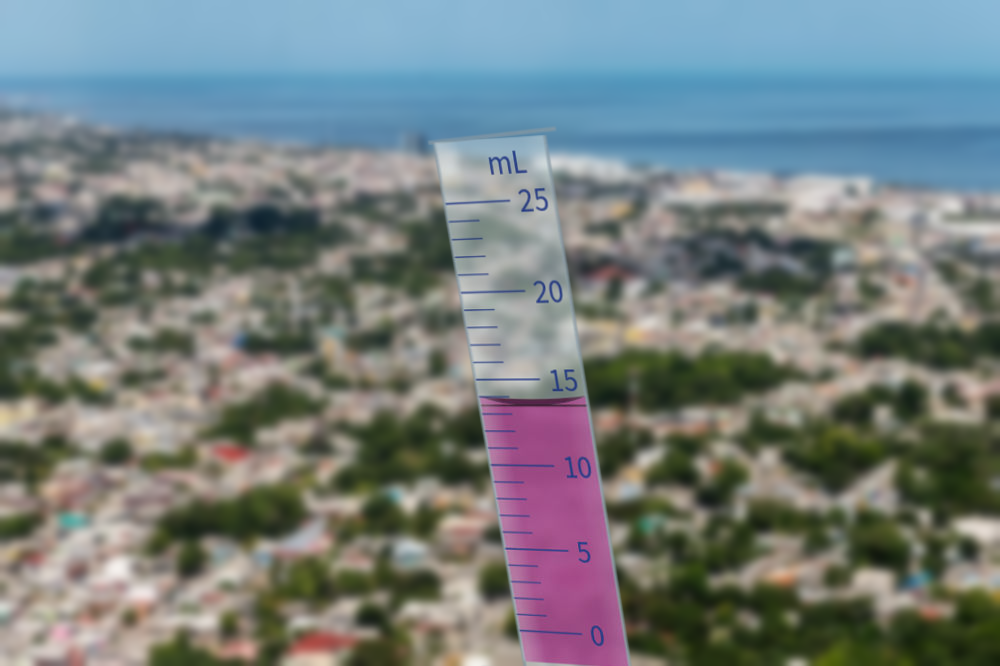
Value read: 13.5,mL
